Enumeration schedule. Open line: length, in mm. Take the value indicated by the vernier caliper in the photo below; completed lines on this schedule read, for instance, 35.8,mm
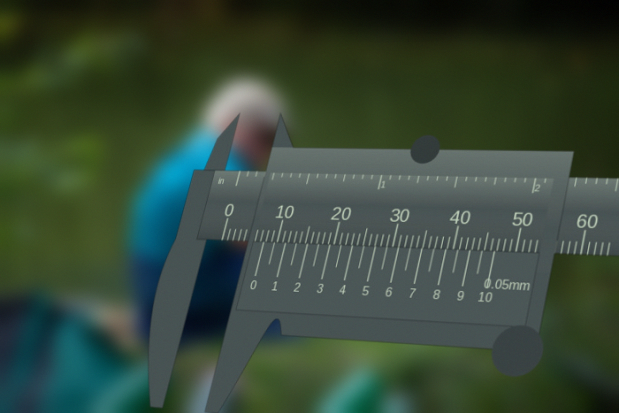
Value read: 7.6,mm
